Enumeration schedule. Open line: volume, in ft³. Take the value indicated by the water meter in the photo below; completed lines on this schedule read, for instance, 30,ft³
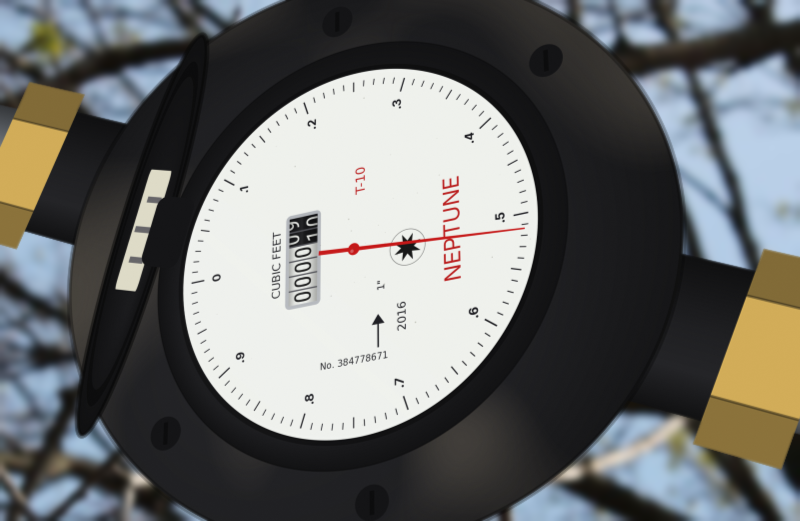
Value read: 9.51,ft³
